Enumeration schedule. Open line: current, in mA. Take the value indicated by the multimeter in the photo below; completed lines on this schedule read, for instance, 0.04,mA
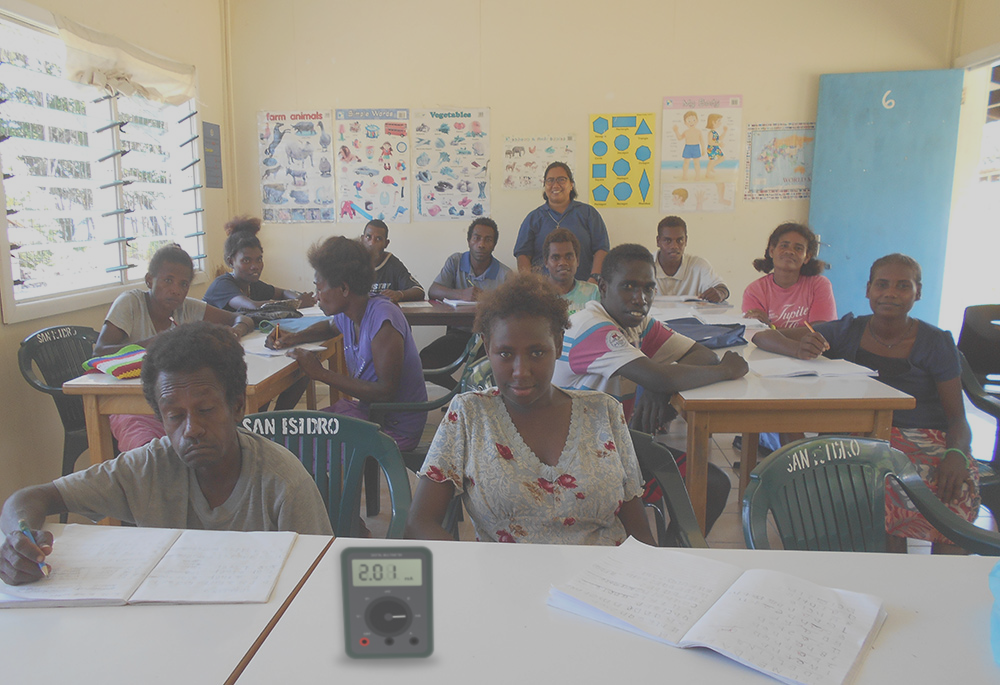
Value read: 2.01,mA
